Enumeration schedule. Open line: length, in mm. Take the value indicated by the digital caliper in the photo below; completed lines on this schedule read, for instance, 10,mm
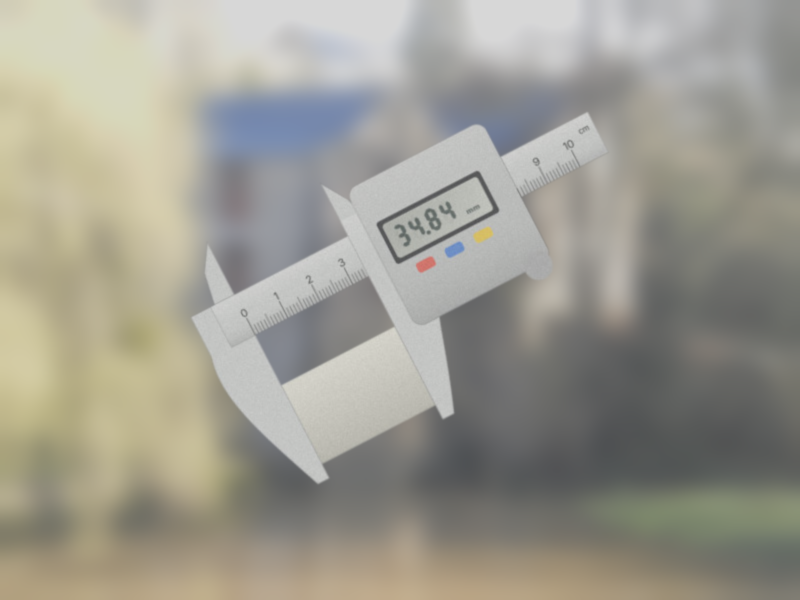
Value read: 34.84,mm
